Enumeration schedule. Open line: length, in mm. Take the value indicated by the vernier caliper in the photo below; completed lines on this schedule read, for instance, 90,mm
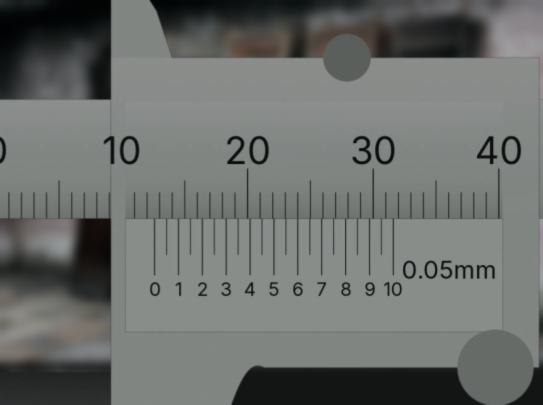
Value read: 12.6,mm
